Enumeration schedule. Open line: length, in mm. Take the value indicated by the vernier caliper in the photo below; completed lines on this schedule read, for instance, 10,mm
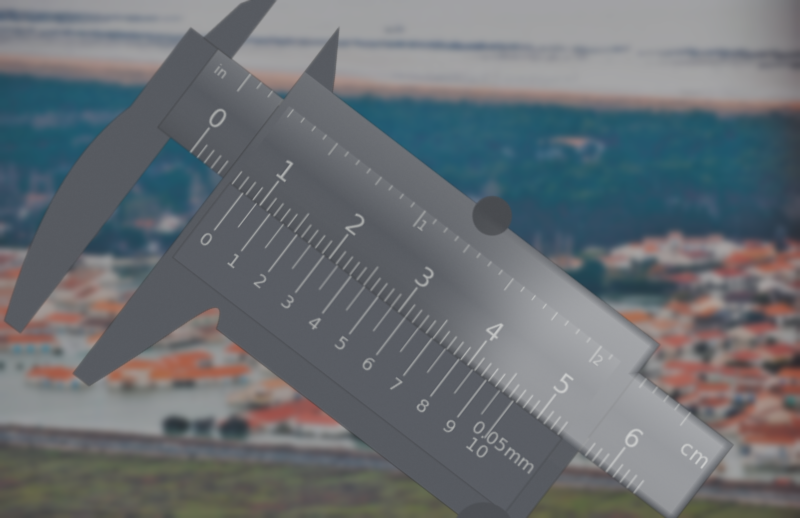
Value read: 7.6,mm
